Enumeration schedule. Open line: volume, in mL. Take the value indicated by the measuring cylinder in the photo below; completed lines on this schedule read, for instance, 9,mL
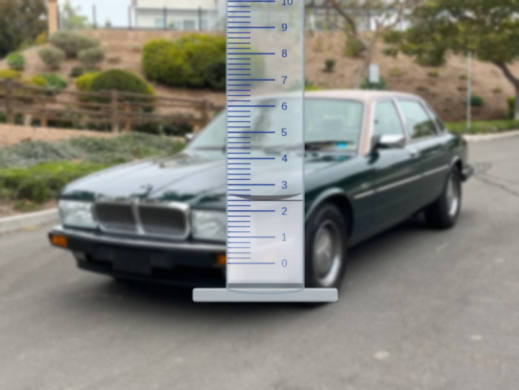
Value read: 2.4,mL
